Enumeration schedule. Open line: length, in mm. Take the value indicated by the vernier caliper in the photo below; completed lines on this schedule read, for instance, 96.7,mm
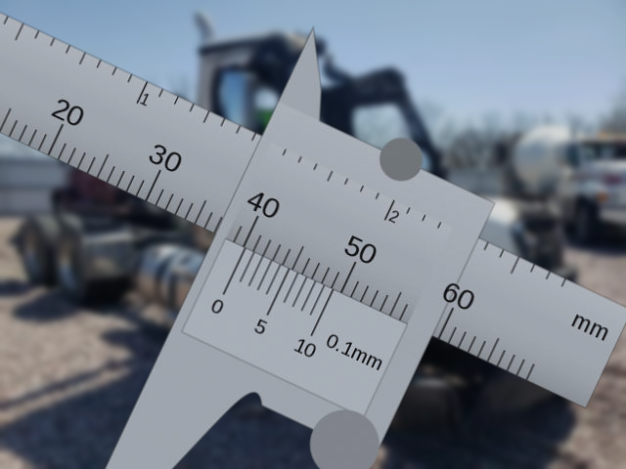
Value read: 40.2,mm
